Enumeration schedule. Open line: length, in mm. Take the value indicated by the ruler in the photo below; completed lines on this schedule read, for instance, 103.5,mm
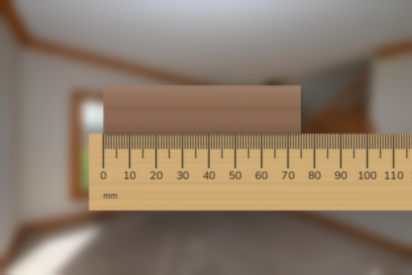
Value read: 75,mm
